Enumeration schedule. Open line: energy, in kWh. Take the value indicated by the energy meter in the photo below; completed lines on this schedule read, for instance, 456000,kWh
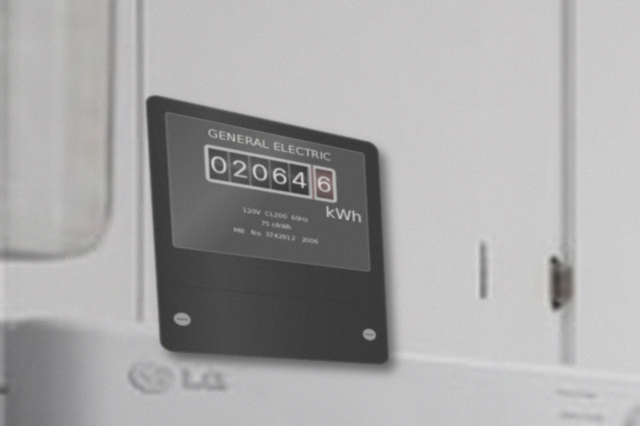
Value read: 2064.6,kWh
